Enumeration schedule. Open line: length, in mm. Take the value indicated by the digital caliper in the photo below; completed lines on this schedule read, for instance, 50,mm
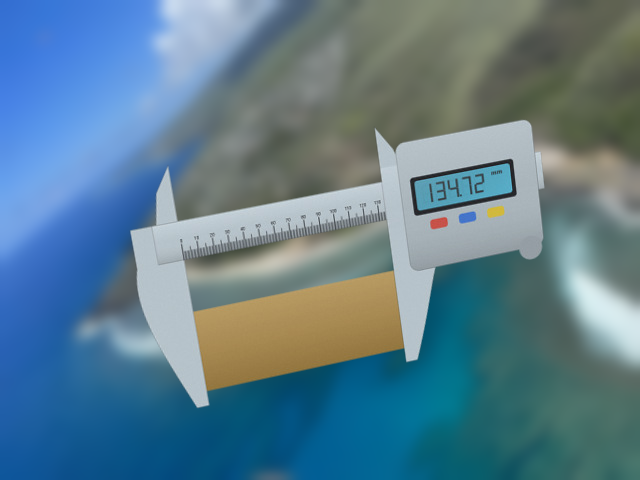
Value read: 134.72,mm
